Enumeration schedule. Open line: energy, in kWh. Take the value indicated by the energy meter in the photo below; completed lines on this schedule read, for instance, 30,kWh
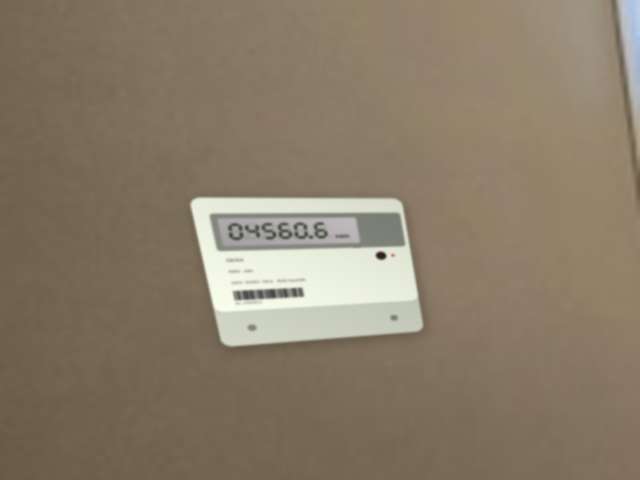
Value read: 4560.6,kWh
